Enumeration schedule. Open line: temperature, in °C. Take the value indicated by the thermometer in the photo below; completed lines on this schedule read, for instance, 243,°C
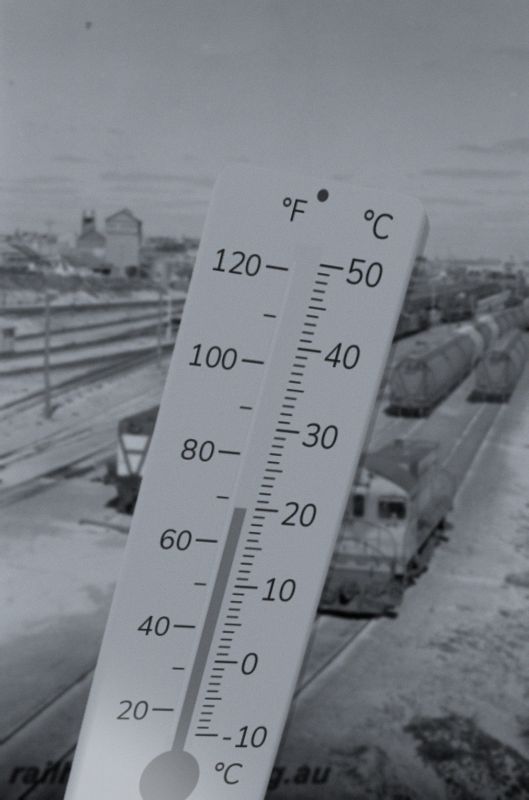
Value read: 20,°C
